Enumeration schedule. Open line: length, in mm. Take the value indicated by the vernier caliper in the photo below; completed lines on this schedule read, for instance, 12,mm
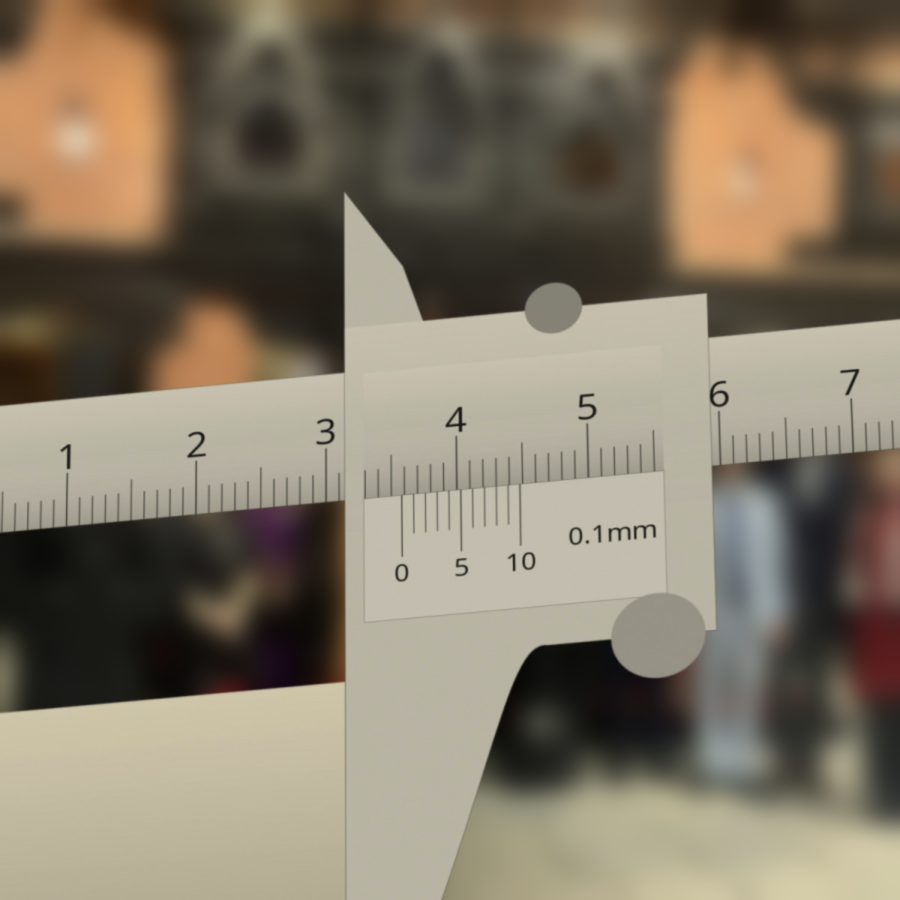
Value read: 35.8,mm
